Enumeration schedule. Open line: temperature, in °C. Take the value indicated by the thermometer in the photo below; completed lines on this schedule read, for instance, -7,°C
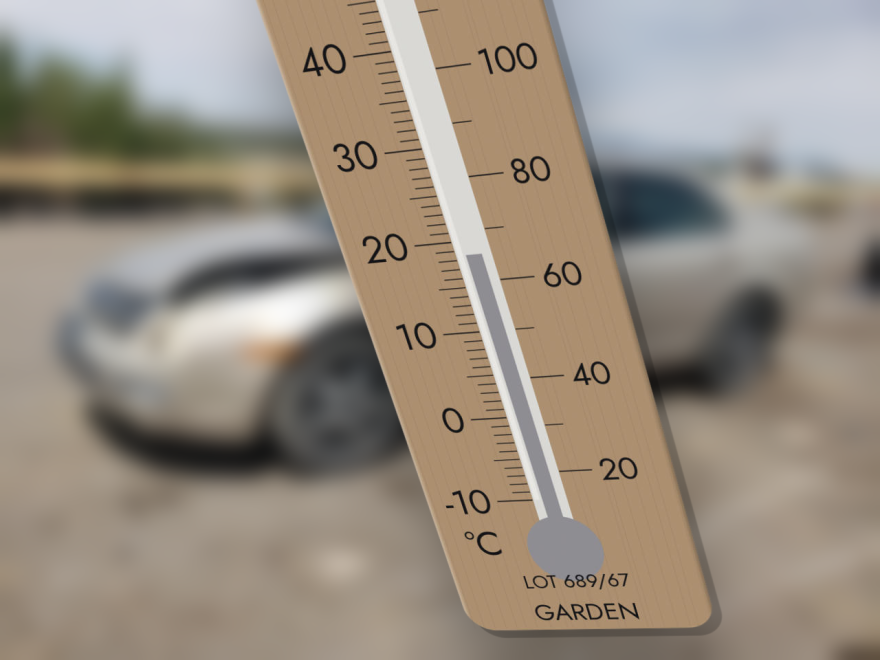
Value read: 18.5,°C
